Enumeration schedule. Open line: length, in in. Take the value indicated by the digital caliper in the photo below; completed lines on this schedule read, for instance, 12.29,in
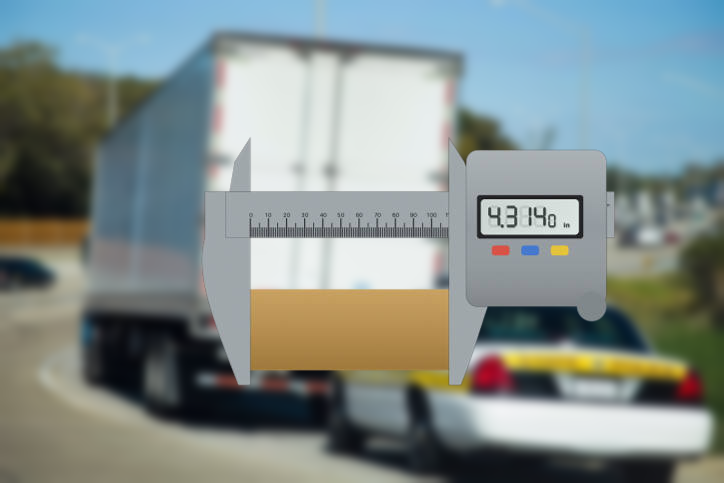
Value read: 4.3140,in
